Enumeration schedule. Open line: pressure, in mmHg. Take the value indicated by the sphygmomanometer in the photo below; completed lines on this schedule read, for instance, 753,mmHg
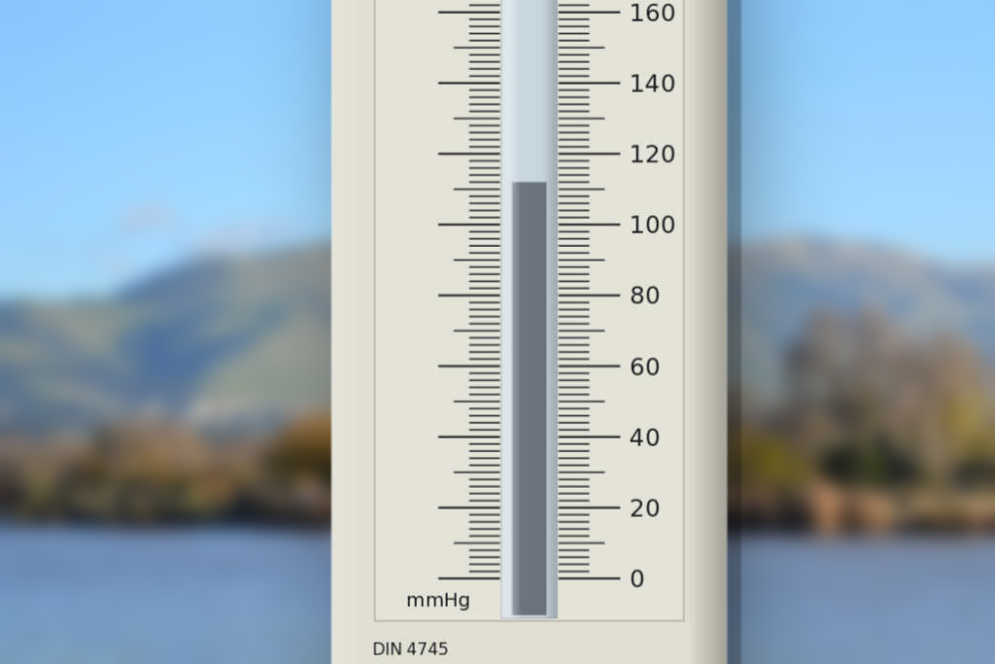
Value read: 112,mmHg
